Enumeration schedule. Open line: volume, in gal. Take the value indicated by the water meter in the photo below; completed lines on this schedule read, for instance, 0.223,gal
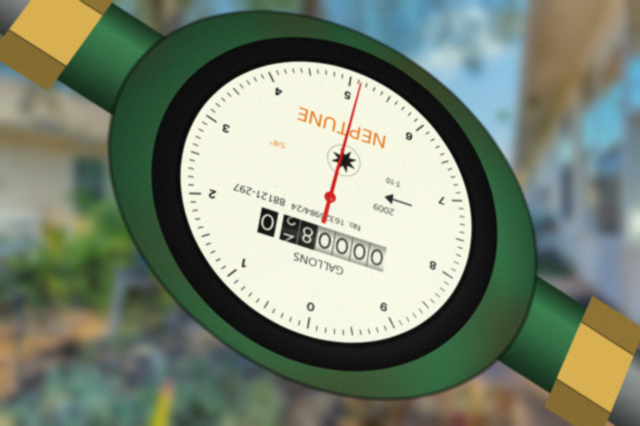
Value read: 825.1,gal
